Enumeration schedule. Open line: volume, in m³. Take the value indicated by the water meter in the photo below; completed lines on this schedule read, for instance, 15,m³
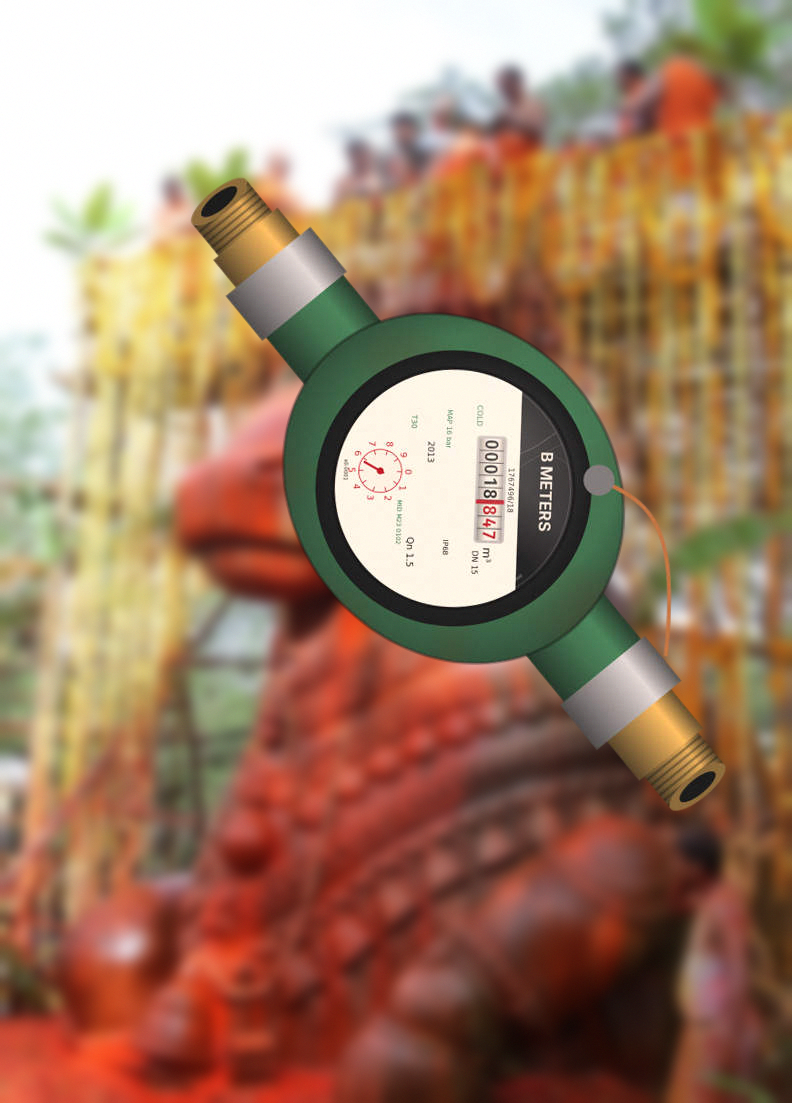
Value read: 18.8475,m³
